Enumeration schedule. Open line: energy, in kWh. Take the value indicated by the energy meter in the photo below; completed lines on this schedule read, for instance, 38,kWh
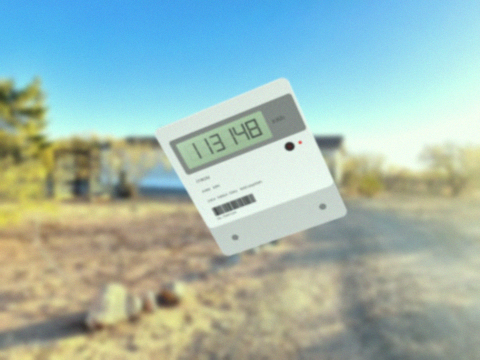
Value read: 113148,kWh
